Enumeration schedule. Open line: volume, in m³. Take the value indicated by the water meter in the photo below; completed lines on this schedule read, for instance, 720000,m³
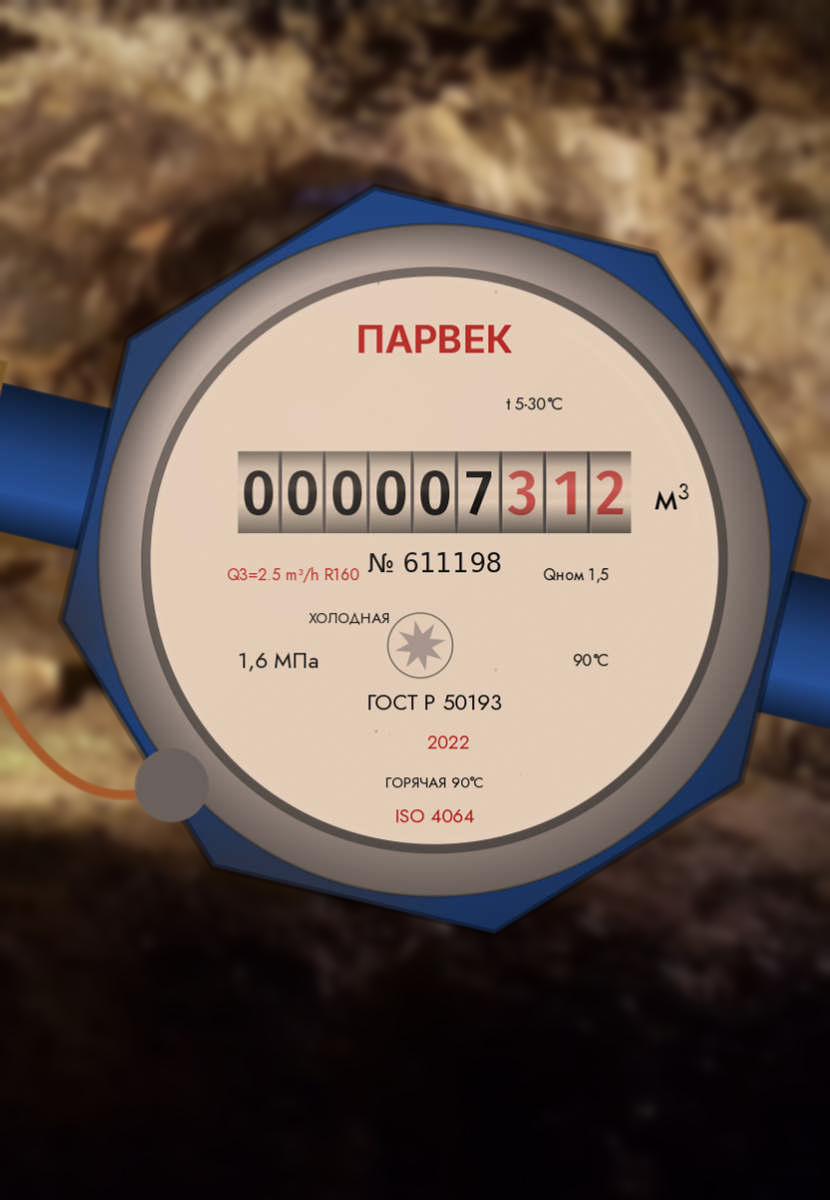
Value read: 7.312,m³
